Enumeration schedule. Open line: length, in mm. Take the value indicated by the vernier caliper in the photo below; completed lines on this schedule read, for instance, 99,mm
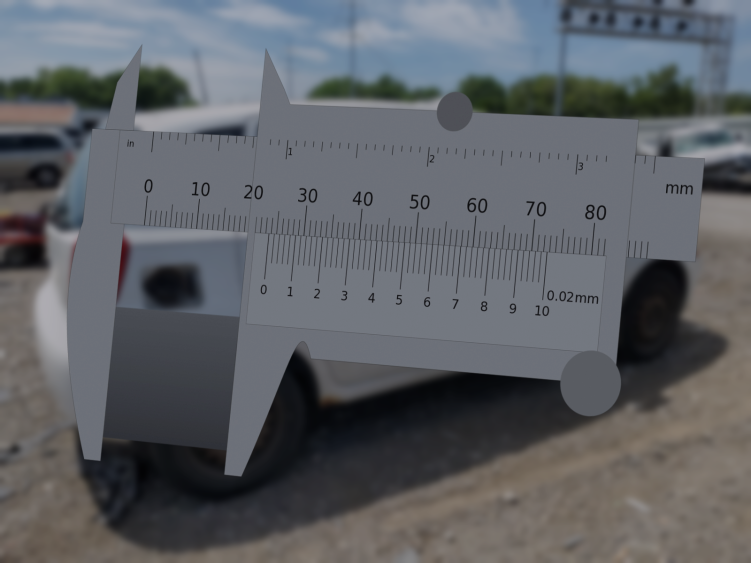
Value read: 23.6,mm
